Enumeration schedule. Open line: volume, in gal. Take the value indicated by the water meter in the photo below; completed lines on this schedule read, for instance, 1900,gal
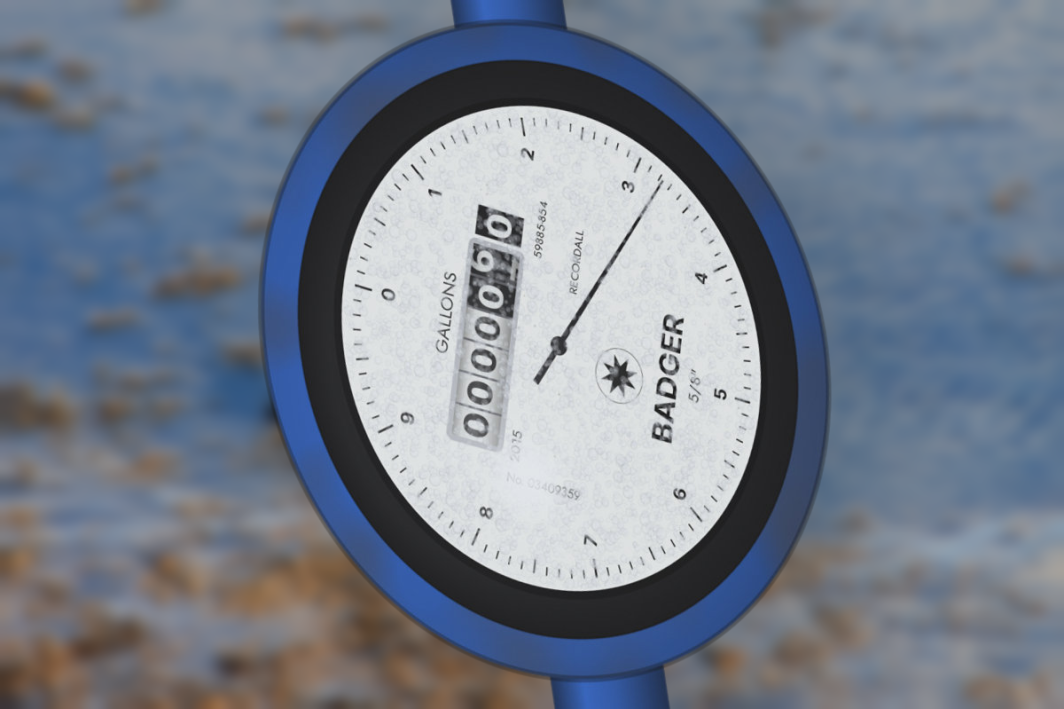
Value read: 63.2,gal
